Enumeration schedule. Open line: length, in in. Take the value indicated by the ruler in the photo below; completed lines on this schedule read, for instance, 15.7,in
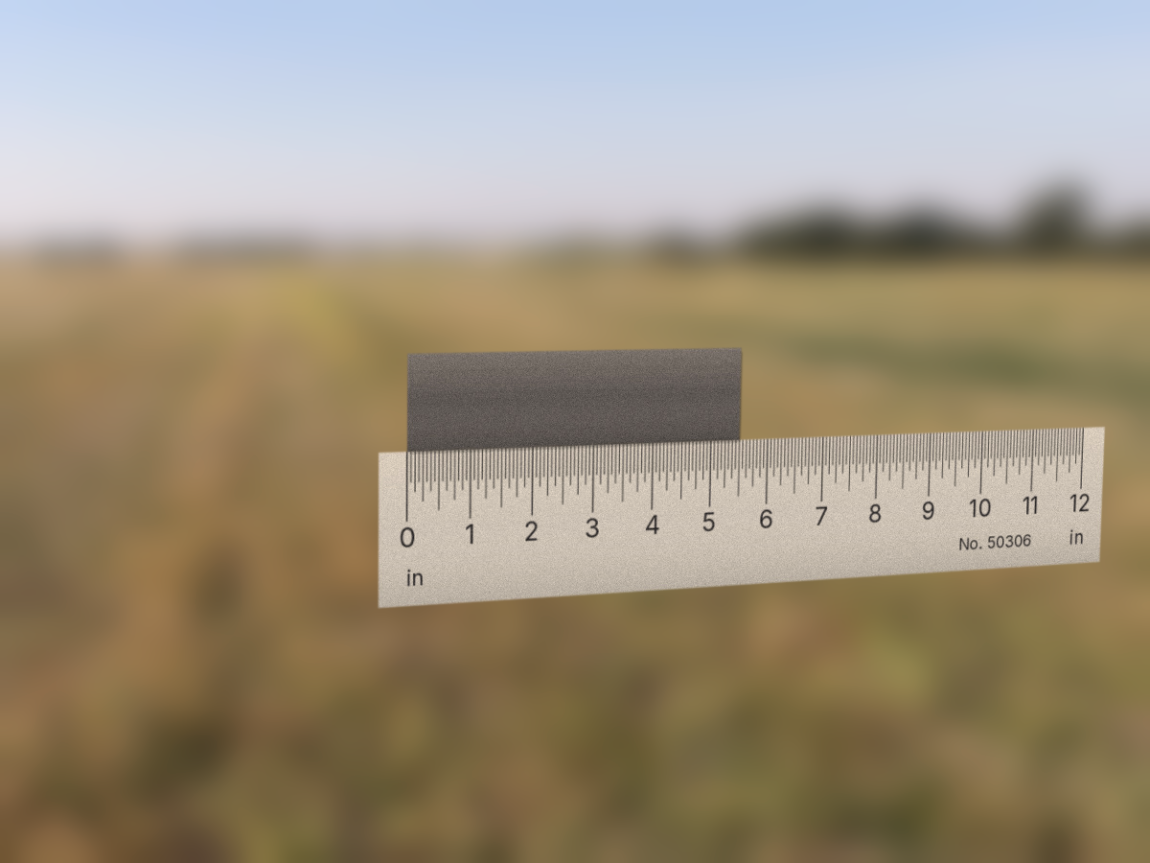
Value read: 5.5,in
